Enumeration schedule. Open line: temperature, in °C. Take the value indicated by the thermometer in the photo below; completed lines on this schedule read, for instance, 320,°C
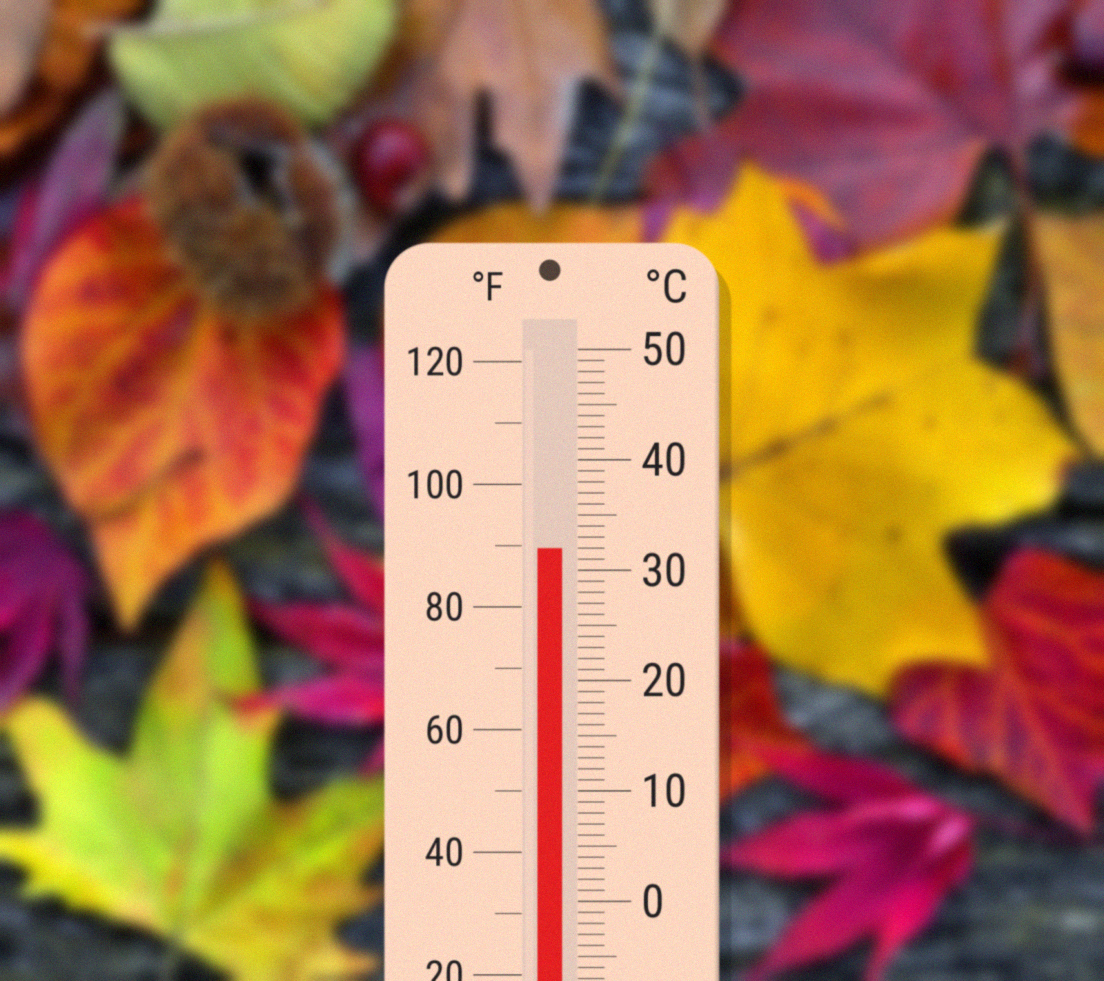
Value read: 32,°C
